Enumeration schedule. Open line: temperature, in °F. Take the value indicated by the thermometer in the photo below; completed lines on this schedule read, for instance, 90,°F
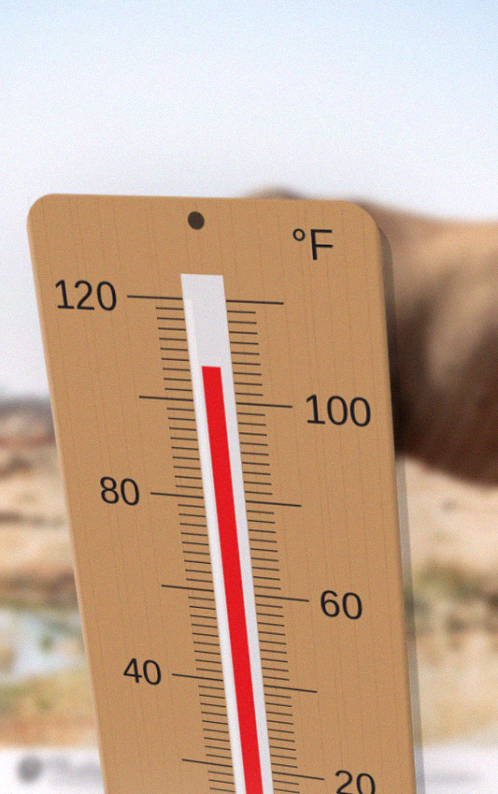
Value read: 107,°F
